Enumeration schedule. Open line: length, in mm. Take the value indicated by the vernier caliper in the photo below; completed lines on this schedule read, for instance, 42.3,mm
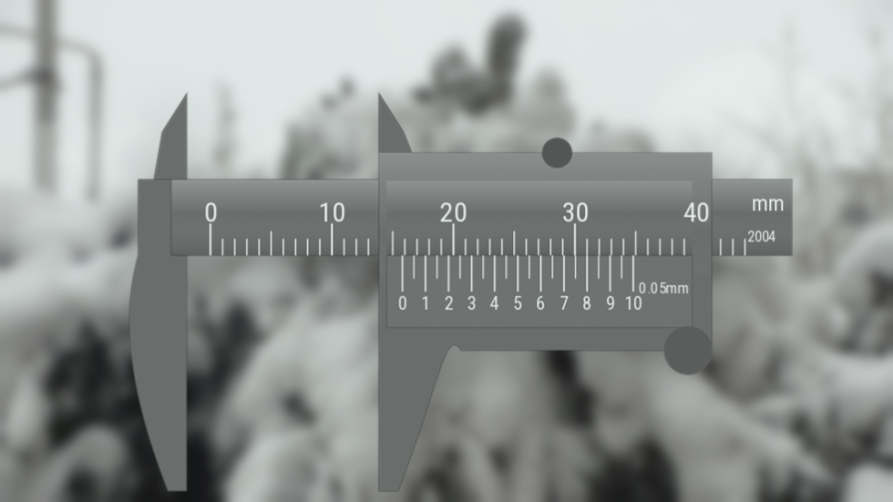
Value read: 15.8,mm
